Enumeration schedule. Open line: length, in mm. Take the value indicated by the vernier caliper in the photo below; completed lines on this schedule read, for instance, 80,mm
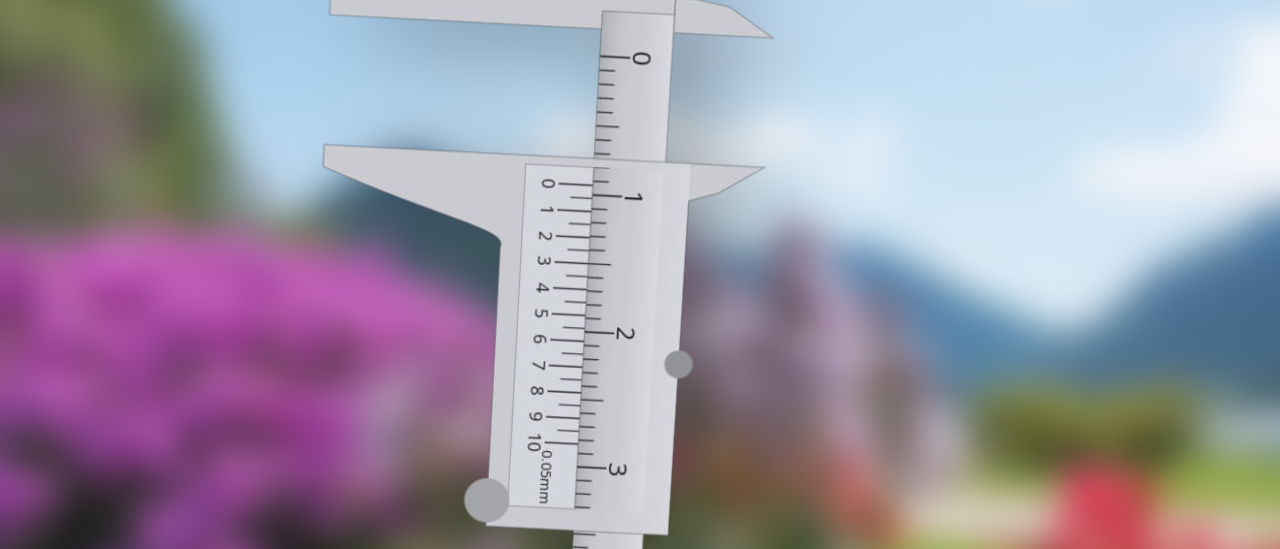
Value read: 9.3,mm
